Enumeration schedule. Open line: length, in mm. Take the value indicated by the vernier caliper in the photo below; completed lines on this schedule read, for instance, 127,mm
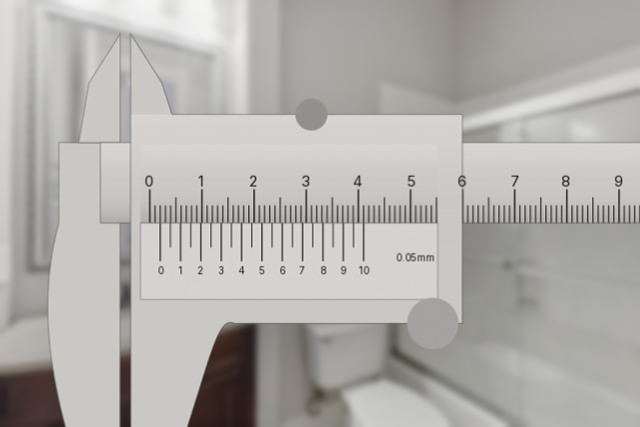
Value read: 2.0,mm
